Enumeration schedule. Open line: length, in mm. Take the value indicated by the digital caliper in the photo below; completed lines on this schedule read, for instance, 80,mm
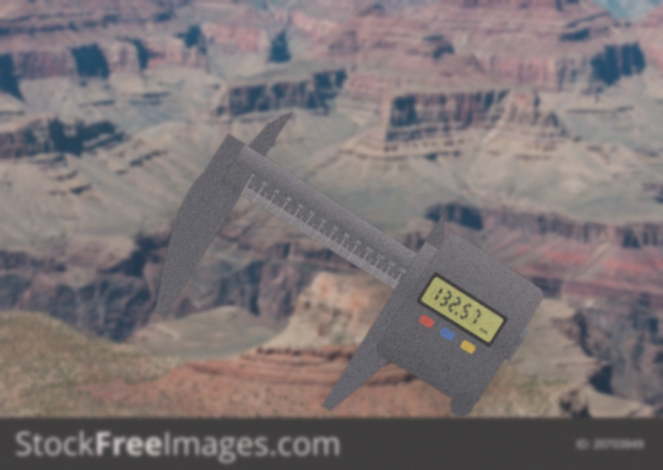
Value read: 132.57,mm
